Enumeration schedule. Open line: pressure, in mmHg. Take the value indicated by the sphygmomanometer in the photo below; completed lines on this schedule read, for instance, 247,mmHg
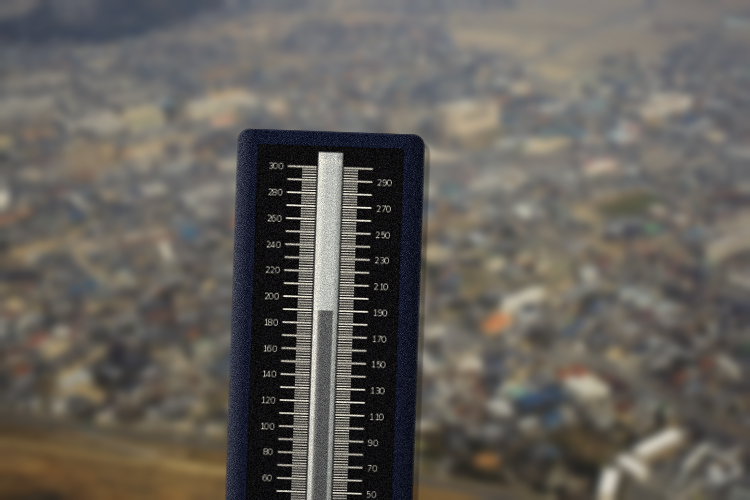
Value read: 190,mmHg
